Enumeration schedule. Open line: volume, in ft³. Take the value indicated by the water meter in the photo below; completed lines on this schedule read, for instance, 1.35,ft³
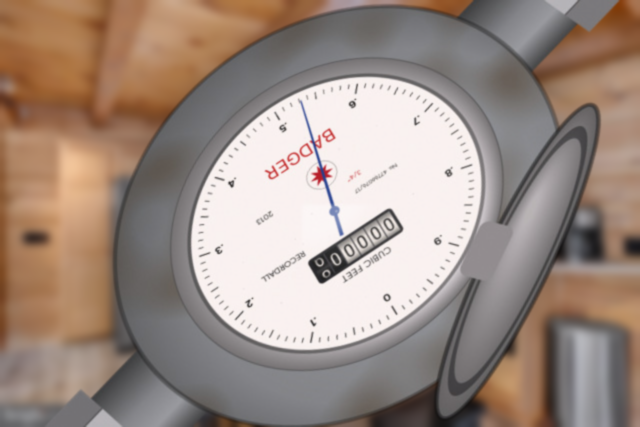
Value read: 8.53,ft³
